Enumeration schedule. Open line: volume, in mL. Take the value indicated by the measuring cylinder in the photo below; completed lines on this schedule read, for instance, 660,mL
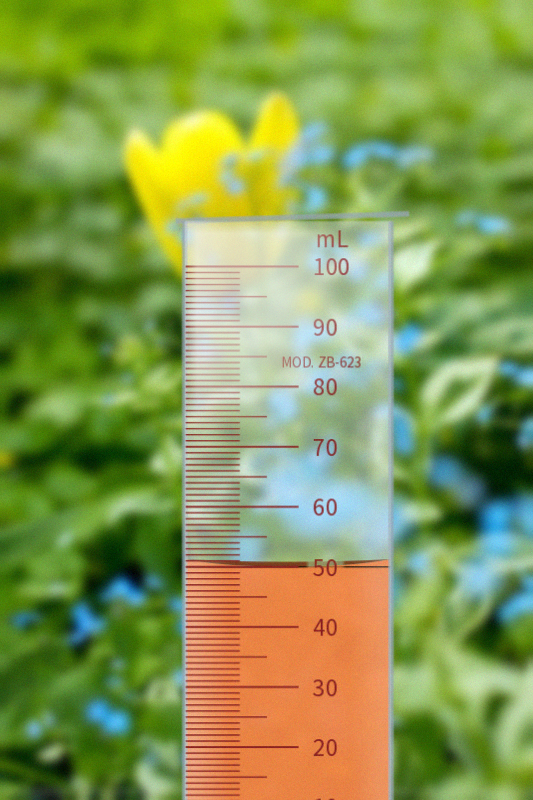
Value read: 50,mL
